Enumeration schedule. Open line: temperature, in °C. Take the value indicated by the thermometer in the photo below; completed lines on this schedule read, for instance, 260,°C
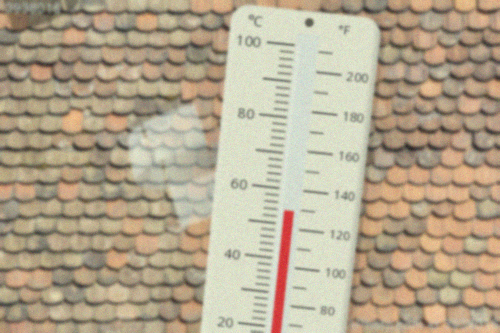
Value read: 54,°C
